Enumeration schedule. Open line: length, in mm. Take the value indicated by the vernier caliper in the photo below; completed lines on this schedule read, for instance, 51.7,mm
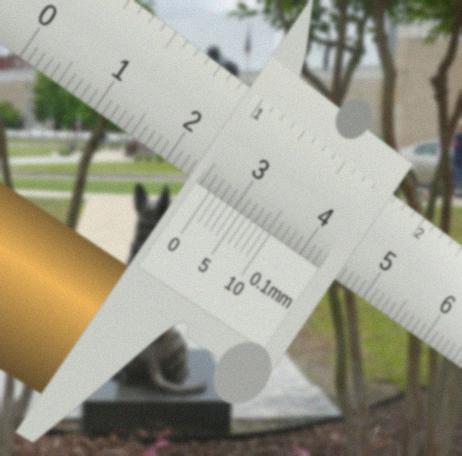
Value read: 26.4,mm
